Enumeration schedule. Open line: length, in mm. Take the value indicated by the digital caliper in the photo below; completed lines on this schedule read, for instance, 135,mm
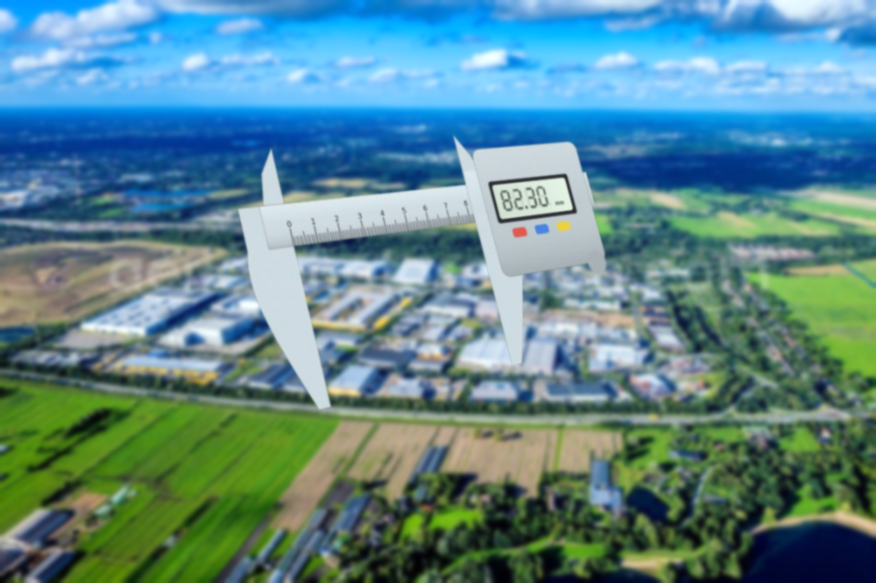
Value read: 82.30,mm
